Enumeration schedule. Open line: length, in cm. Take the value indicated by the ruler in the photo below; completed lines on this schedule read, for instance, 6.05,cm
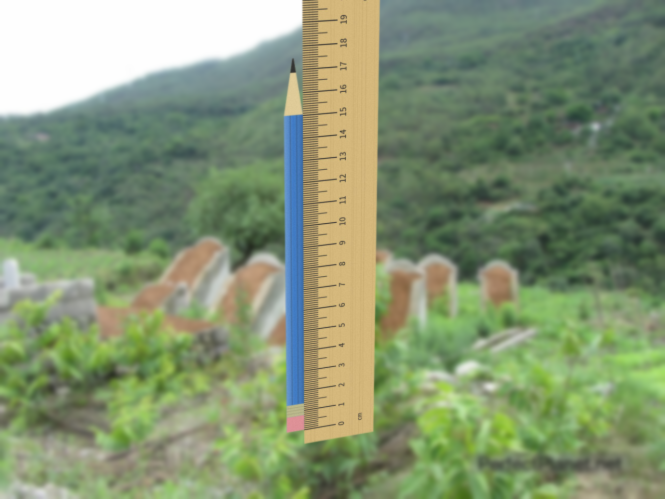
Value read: 17.5,cm
